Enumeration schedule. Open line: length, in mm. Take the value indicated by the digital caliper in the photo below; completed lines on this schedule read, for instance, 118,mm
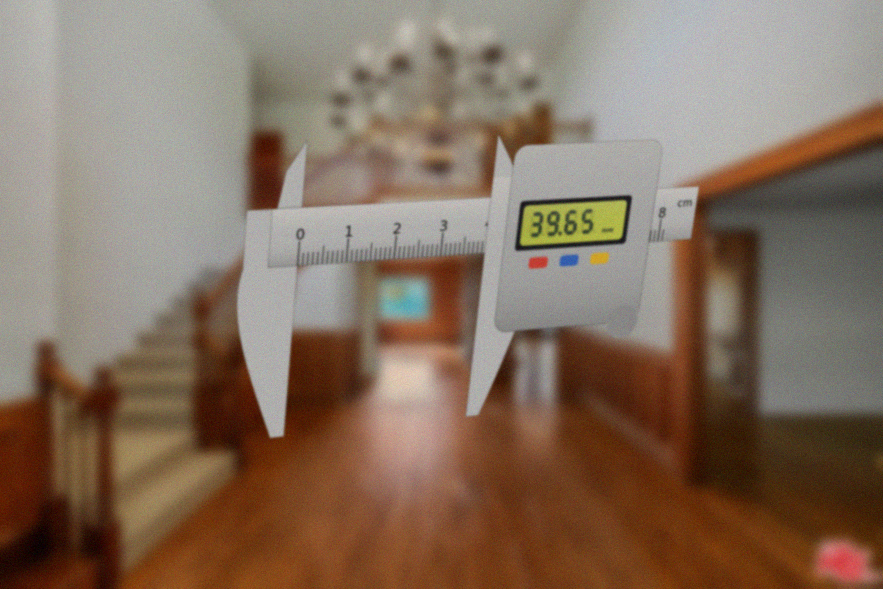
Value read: 39.65,mm
